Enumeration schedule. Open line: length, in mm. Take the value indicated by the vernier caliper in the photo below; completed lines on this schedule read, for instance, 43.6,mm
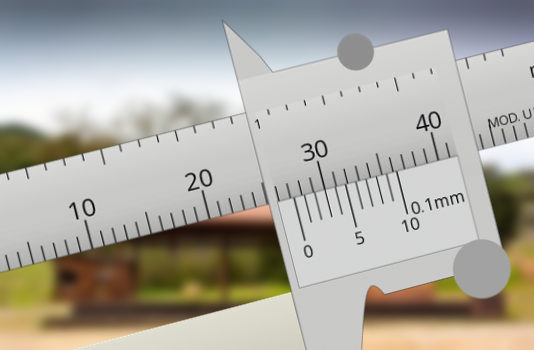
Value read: 27.3,mm
